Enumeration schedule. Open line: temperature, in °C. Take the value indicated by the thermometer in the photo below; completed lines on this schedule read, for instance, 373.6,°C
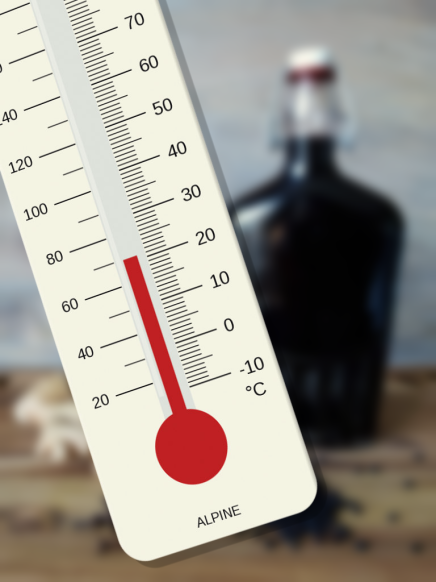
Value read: 21,°C
